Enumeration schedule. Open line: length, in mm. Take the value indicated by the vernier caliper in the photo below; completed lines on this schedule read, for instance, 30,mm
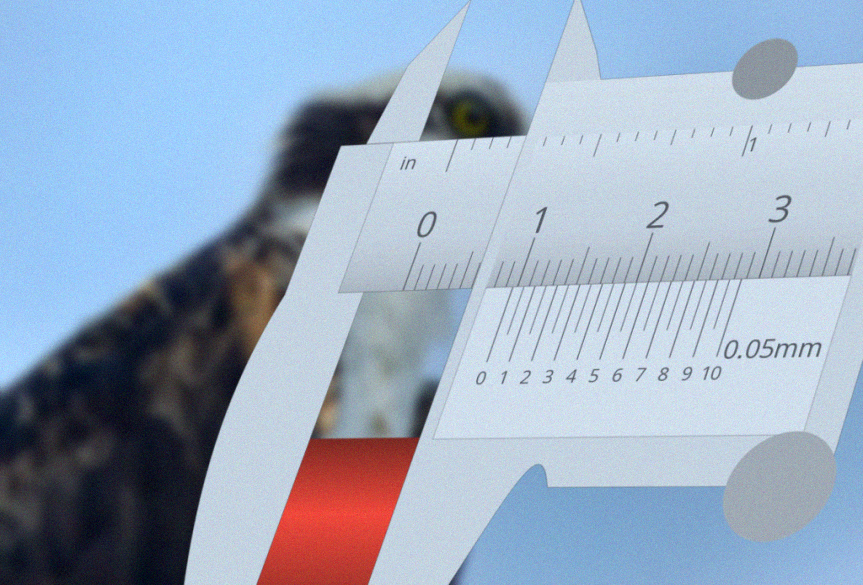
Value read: 9.6,mm
